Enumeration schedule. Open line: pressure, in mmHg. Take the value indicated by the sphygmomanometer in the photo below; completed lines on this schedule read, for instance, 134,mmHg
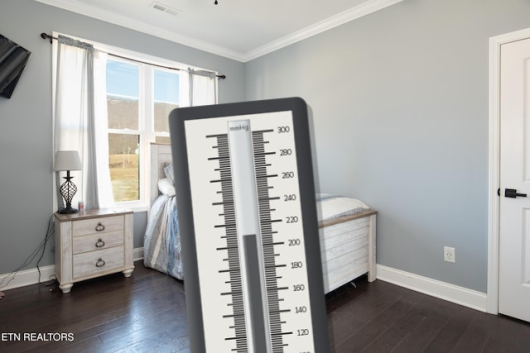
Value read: 210,mmHg
